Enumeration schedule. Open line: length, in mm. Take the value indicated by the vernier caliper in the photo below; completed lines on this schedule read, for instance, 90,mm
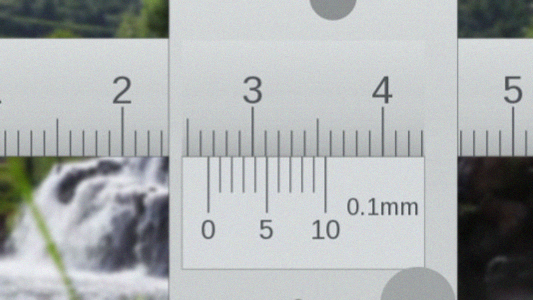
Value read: 26.6,mm
